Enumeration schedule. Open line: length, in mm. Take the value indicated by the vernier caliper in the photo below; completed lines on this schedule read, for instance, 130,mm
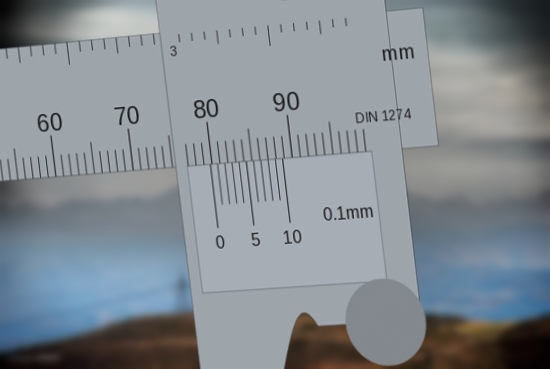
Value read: 79.8,mm
